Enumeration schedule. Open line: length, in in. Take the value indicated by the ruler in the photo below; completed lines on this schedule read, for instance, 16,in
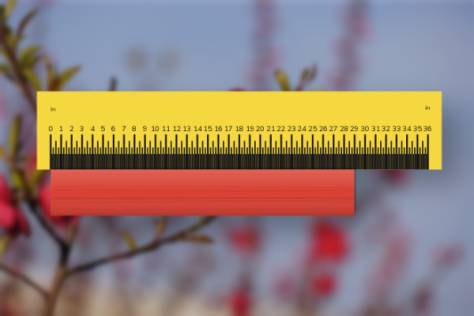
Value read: 29,in
